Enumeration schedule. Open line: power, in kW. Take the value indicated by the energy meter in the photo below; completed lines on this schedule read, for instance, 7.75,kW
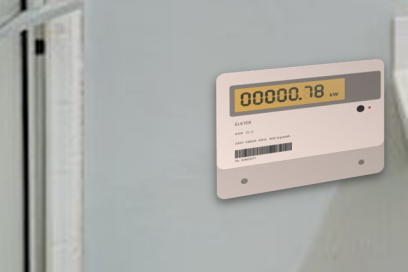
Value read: 0.78,kW
